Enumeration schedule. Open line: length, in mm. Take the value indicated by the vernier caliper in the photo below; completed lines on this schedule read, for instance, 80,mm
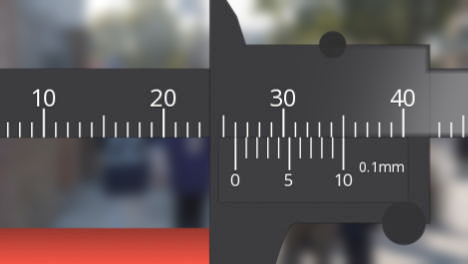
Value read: 26.0,mm
